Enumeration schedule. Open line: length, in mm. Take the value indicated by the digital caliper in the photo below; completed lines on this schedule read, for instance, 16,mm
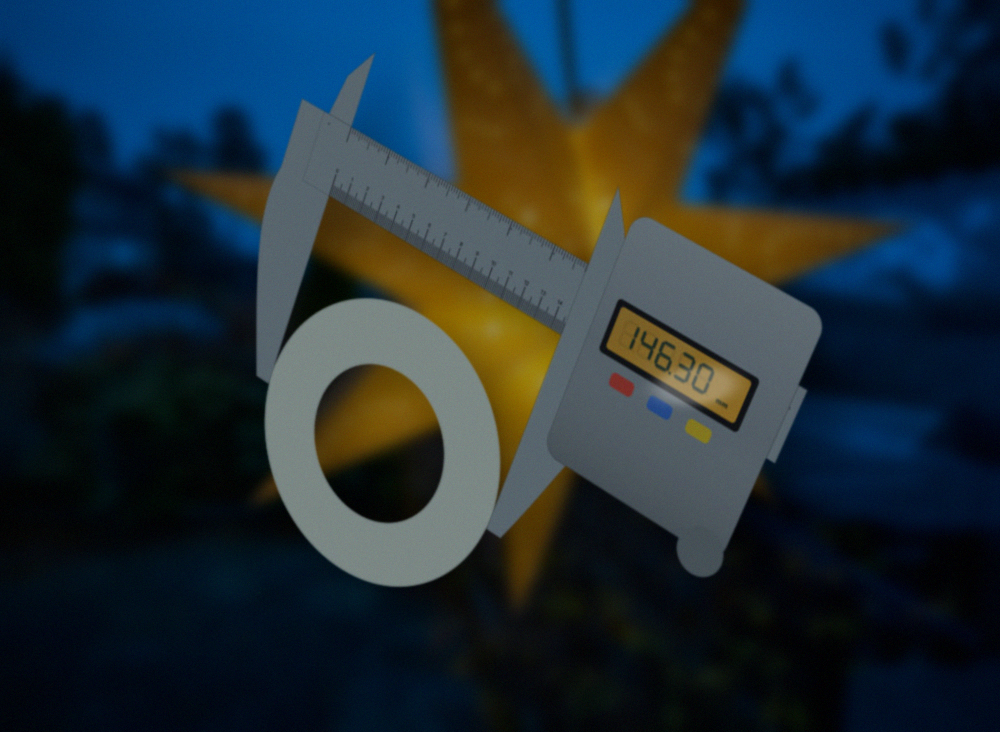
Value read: 146.30,mm
